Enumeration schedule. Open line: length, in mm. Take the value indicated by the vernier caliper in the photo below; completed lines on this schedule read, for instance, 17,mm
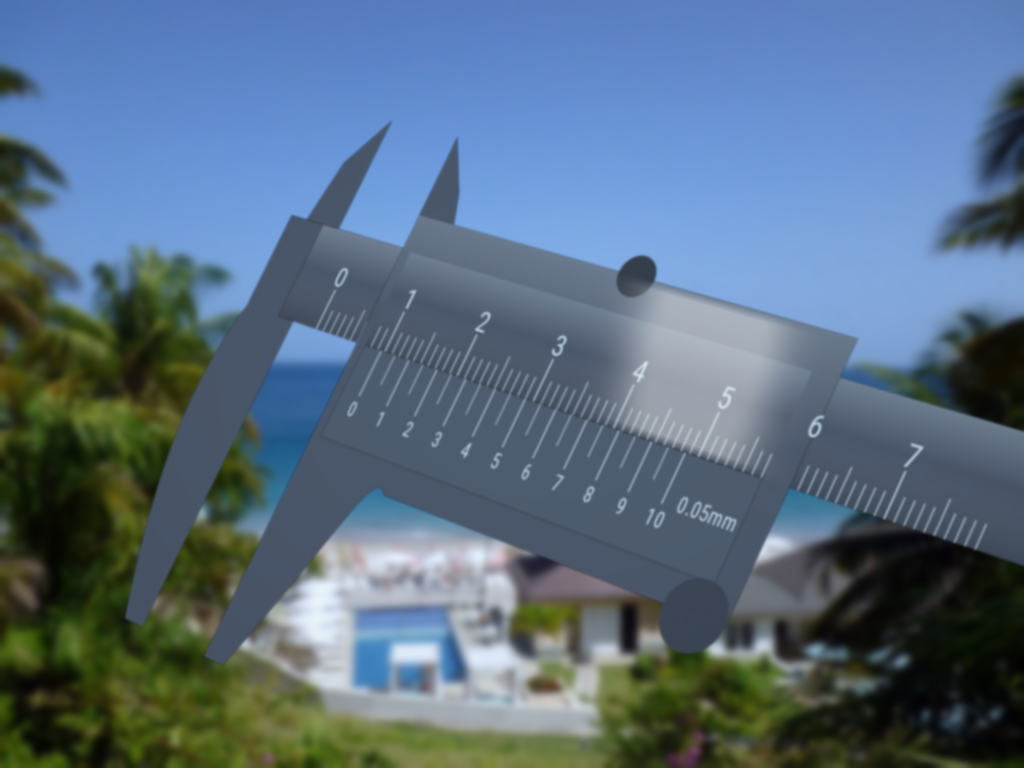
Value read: 9.5,mm
